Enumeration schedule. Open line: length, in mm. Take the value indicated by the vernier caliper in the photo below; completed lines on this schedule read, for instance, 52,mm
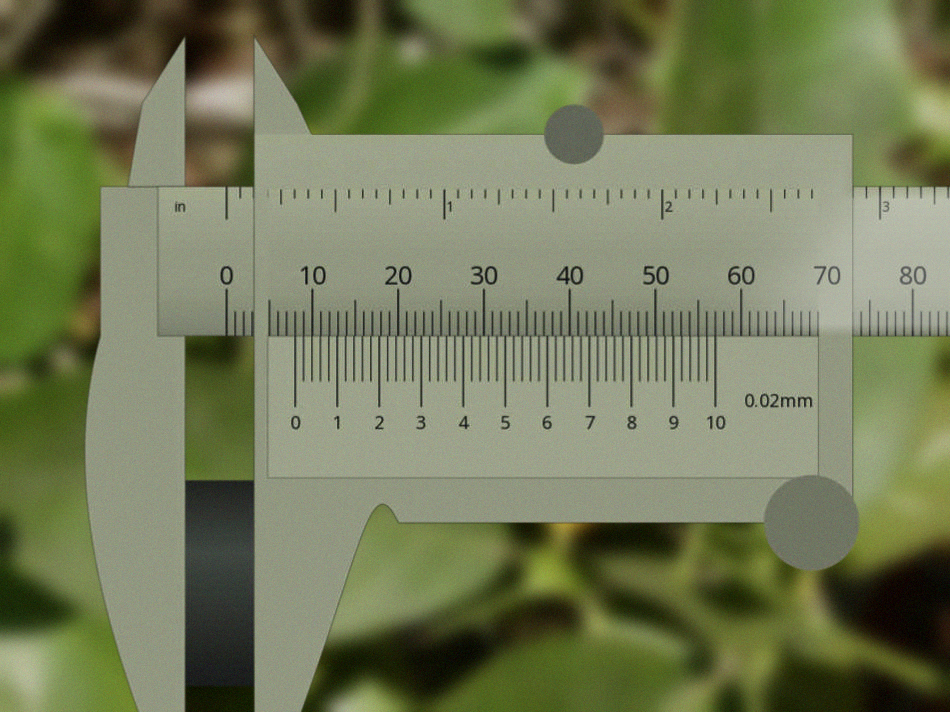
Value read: 8.0,mm
